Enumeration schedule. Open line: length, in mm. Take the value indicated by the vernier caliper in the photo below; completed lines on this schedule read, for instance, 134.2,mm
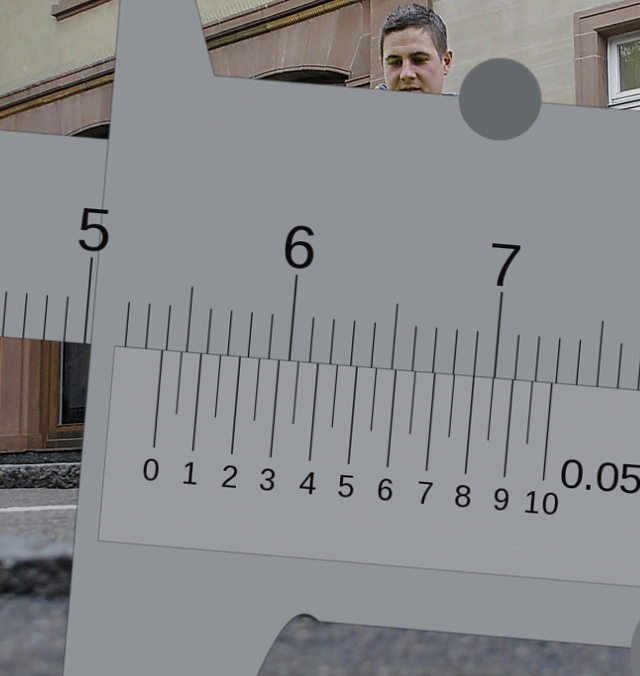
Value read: 53.8,mm
